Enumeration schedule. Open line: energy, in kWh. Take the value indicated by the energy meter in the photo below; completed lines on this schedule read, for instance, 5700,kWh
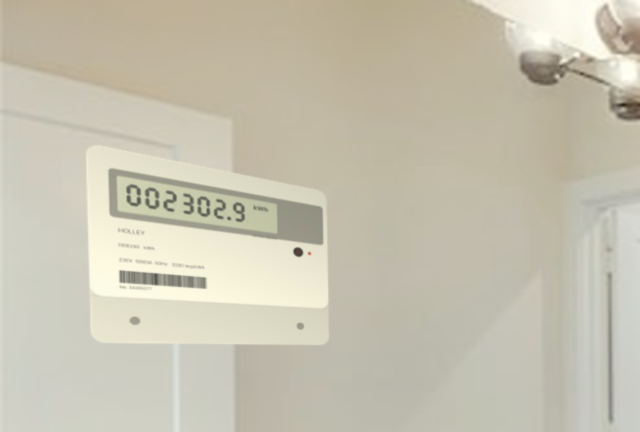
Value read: 2302.9,kWh
